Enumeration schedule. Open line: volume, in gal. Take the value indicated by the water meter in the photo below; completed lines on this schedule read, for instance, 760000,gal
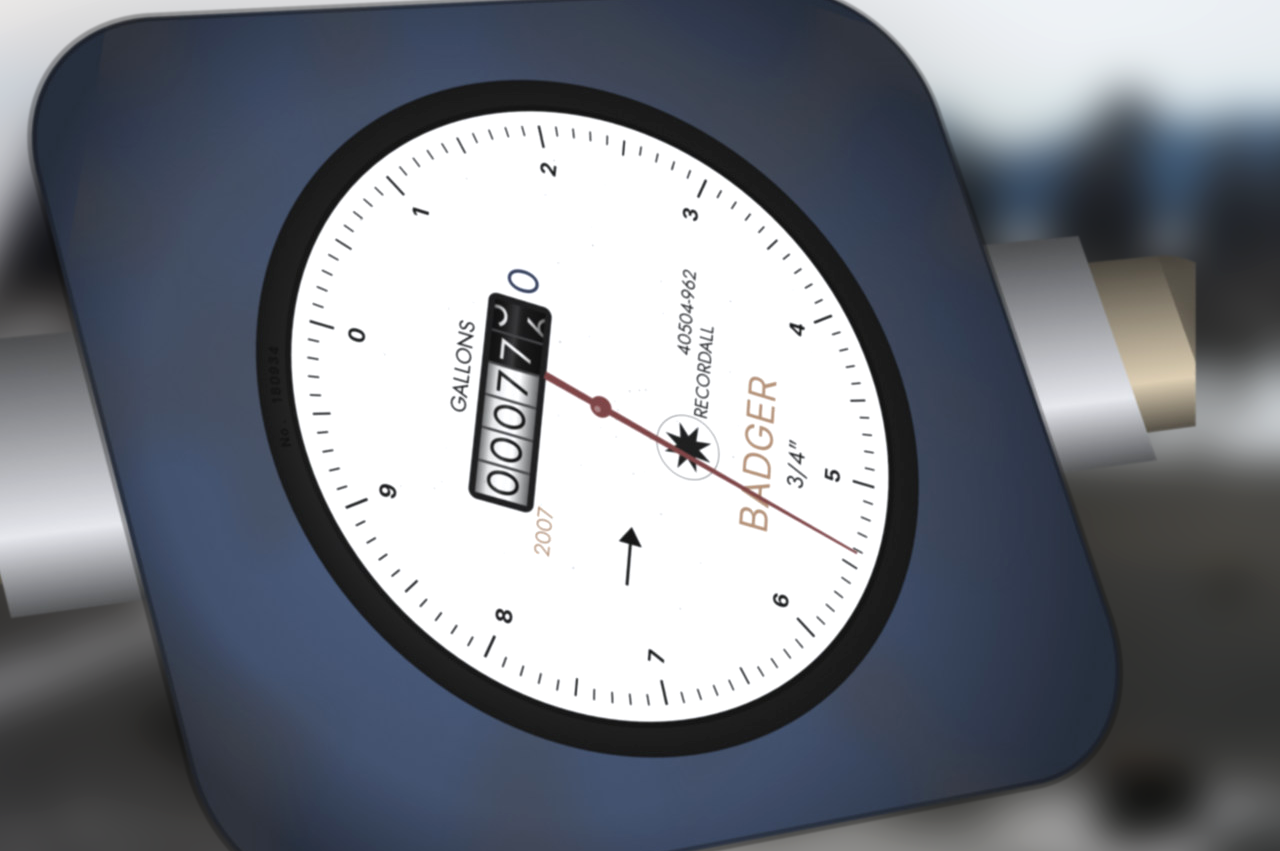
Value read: 7755.4,gal
